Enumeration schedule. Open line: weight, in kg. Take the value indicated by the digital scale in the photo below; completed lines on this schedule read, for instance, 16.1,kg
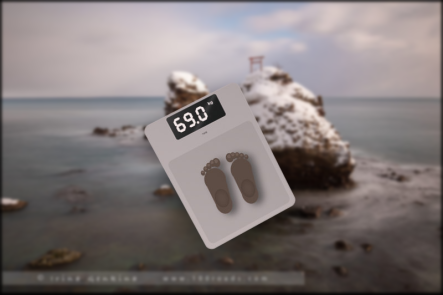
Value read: 69.0,kg
